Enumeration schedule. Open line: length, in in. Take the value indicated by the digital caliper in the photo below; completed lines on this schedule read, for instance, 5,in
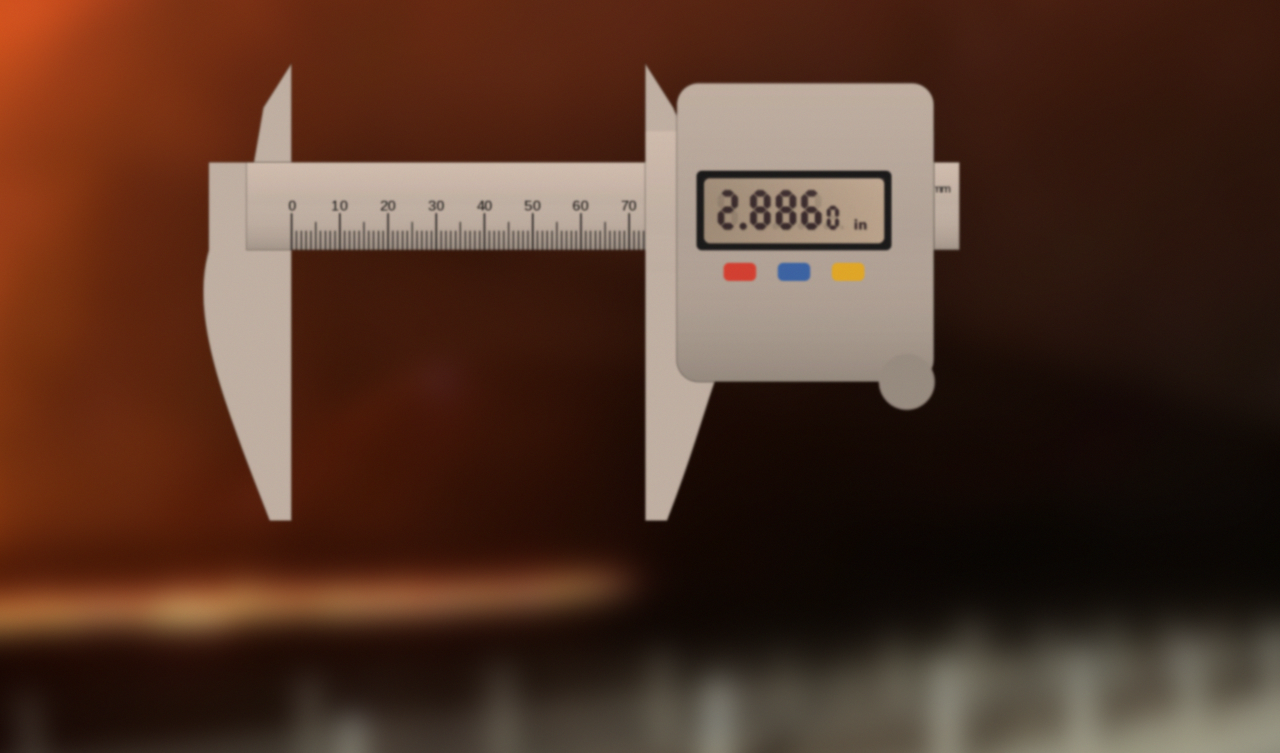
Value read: 2.8860,in
